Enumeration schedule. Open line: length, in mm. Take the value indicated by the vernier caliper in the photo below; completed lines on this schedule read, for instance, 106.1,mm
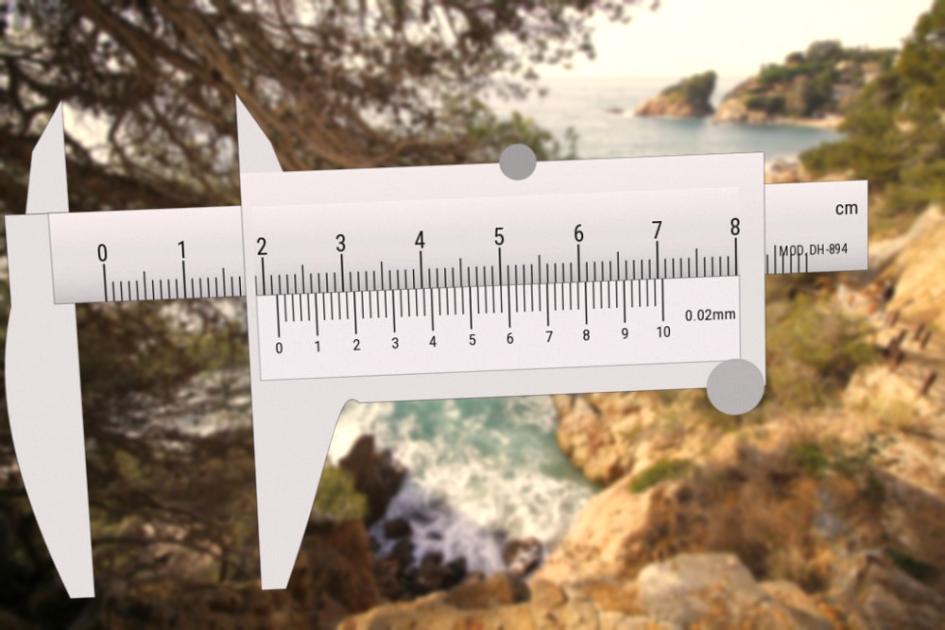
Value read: 21.6,mm
